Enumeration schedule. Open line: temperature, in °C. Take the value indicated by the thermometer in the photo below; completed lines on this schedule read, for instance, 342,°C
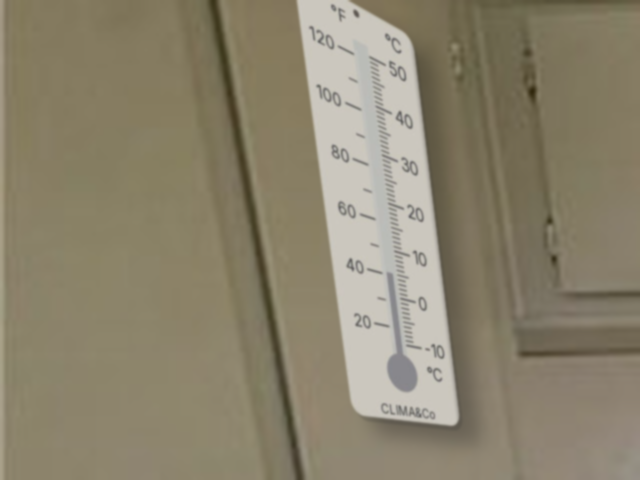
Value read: 5,°C
